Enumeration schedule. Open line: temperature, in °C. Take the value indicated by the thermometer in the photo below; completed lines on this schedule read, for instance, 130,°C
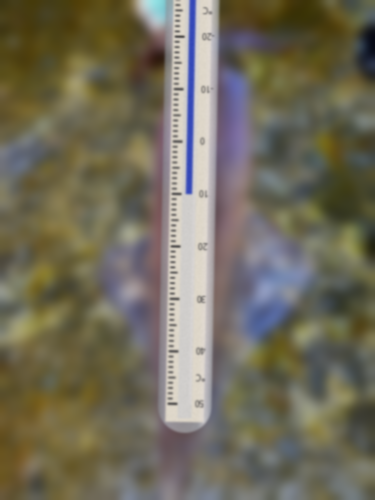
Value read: 10,°C
